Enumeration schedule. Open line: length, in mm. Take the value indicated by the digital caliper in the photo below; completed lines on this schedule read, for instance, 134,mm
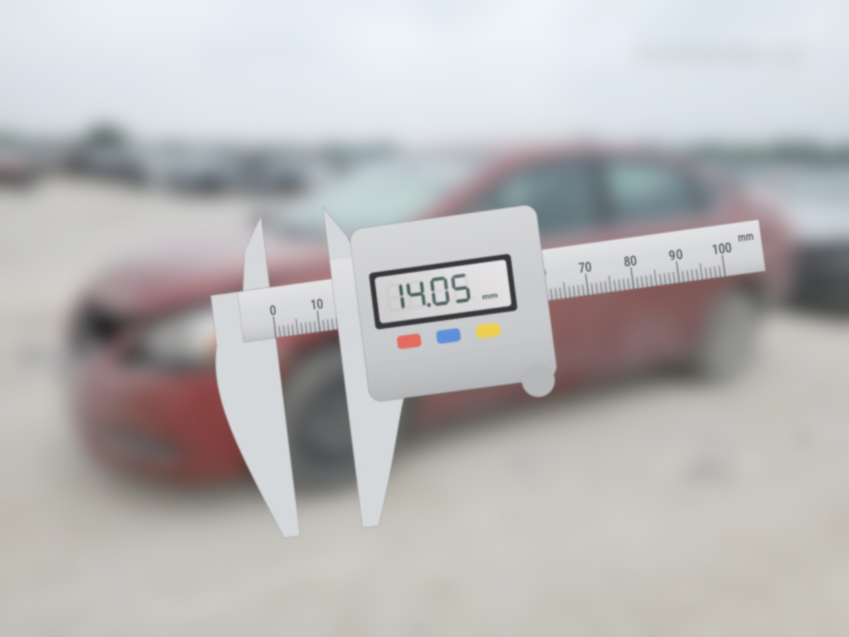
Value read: 14.05,mm
